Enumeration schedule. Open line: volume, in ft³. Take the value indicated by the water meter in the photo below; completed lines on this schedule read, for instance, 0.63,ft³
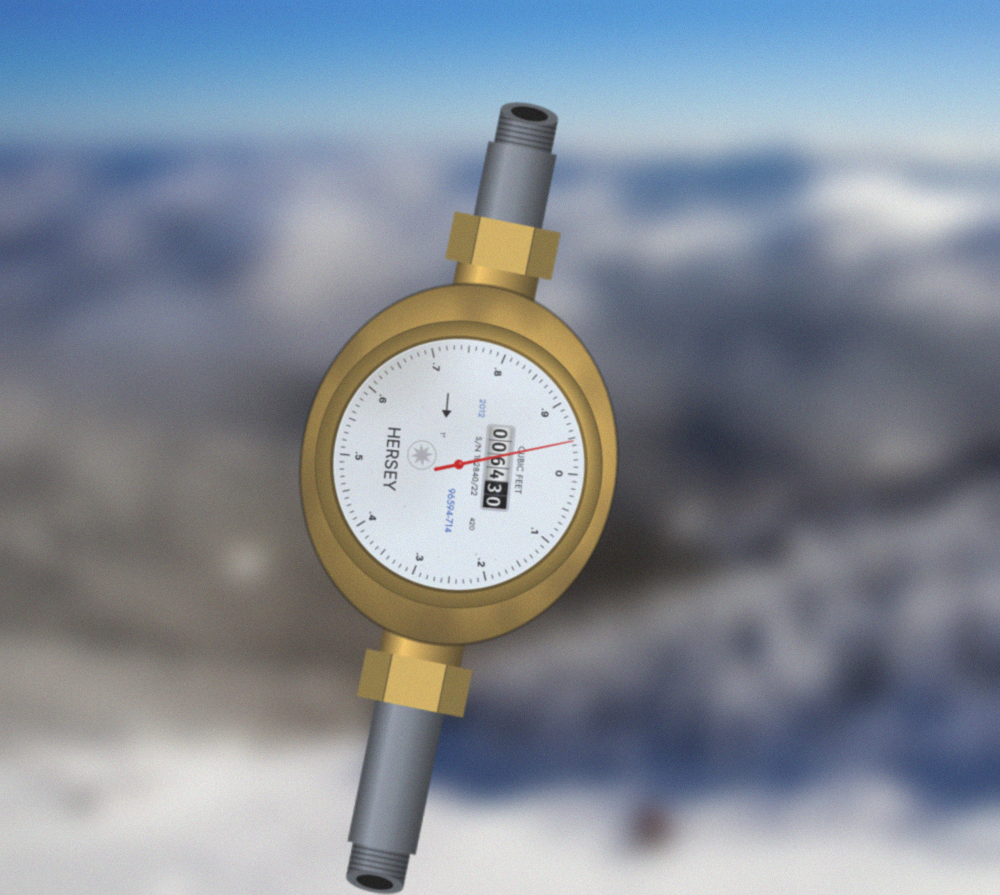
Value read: 6429.95,ft³
